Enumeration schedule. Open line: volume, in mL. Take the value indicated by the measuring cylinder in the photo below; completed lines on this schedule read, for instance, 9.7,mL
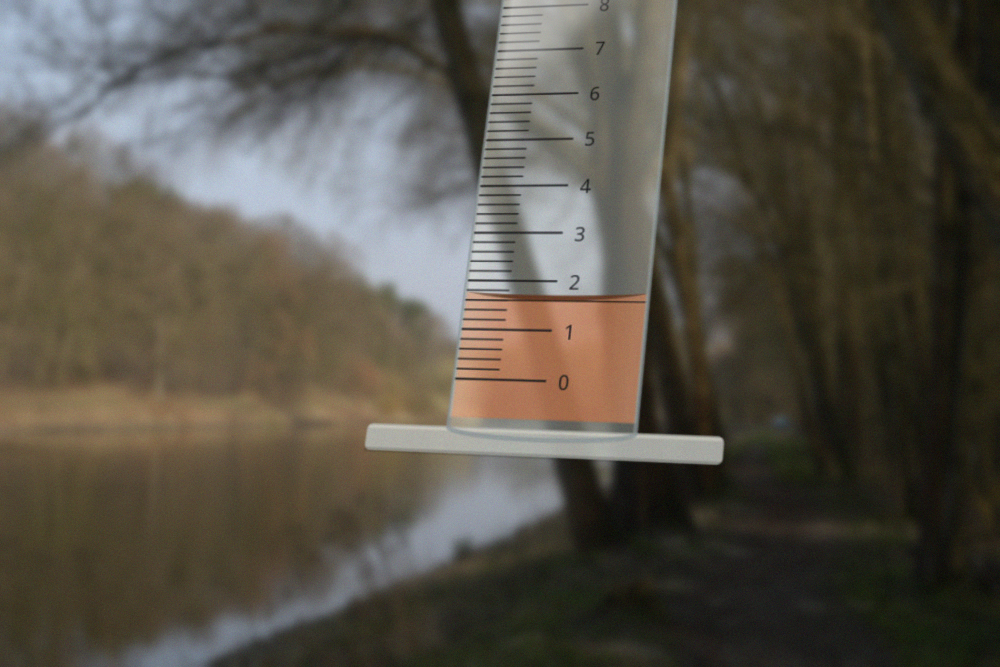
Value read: 1.6,mL
